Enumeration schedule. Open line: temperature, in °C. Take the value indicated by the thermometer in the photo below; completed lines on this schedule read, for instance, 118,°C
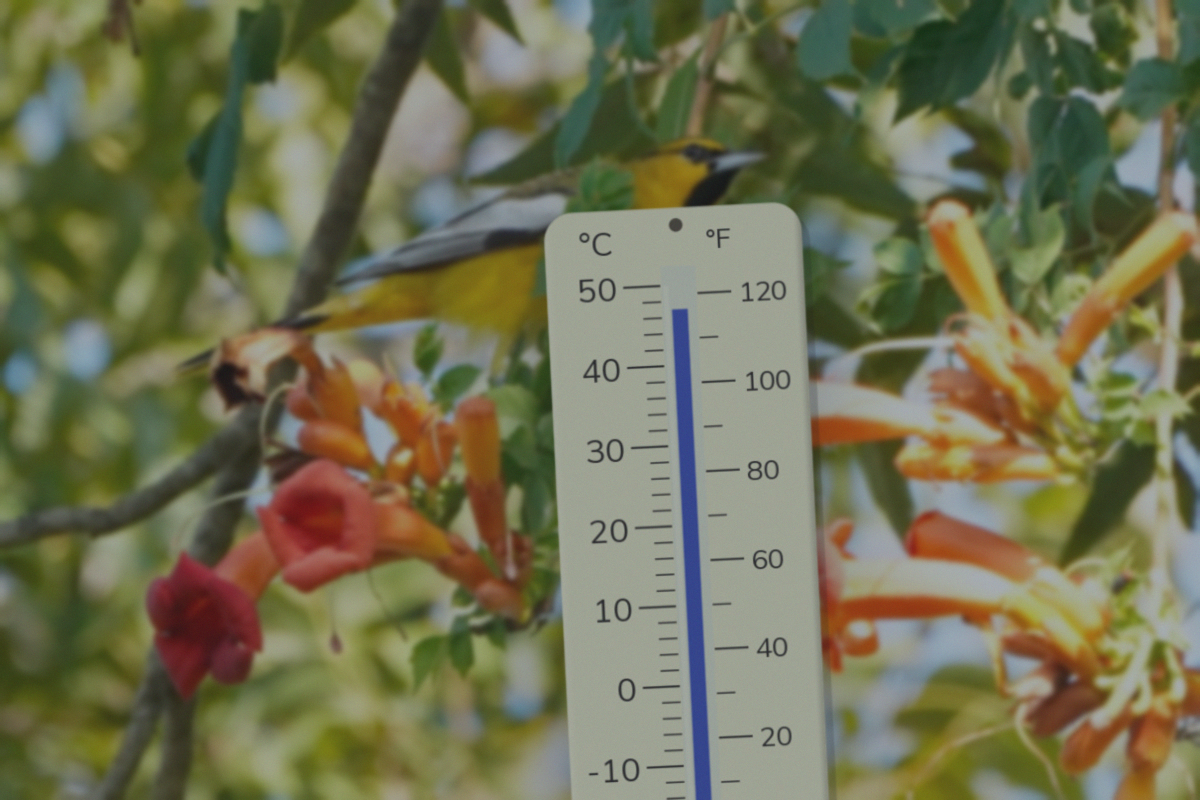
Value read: 47,°C
